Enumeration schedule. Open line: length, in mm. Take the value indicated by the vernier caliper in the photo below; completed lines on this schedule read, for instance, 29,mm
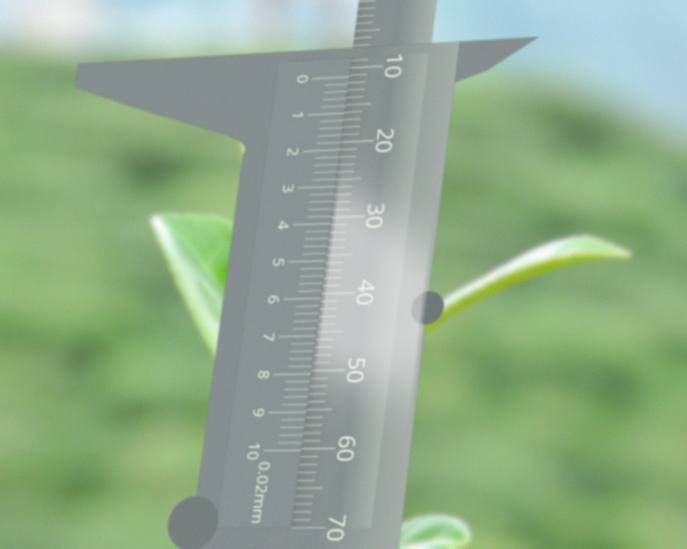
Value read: 11.2,mm
